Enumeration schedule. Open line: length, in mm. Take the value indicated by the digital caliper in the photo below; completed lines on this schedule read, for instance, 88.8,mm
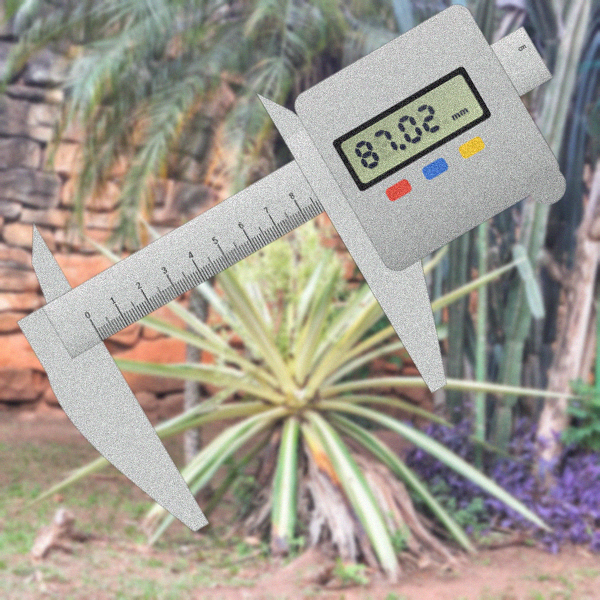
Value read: 87.02,mm
